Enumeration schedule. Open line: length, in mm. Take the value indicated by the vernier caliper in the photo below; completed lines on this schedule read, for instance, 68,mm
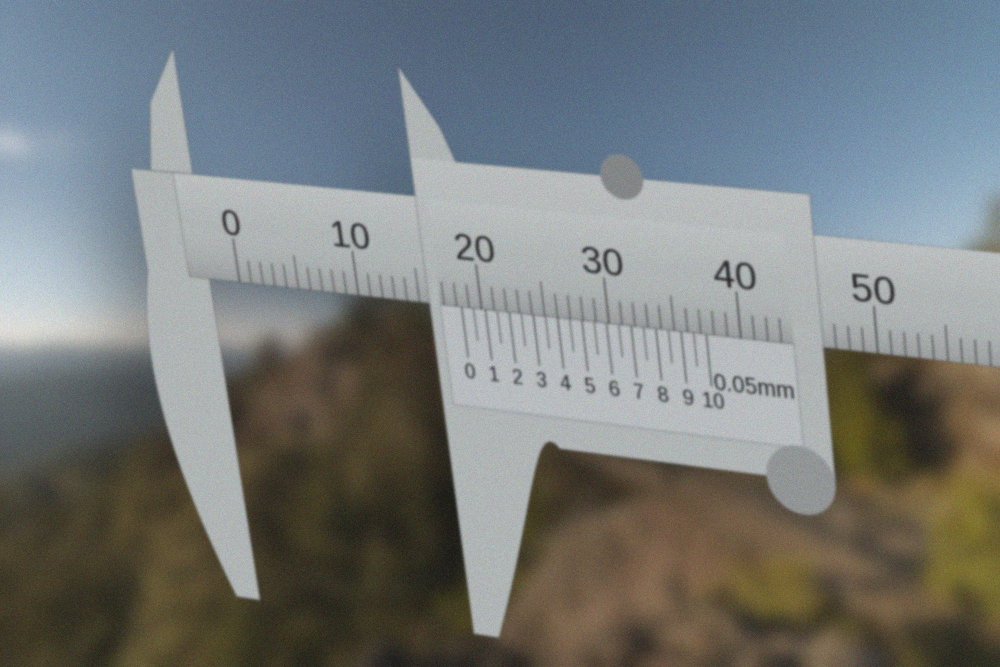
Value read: 18.4,mm
